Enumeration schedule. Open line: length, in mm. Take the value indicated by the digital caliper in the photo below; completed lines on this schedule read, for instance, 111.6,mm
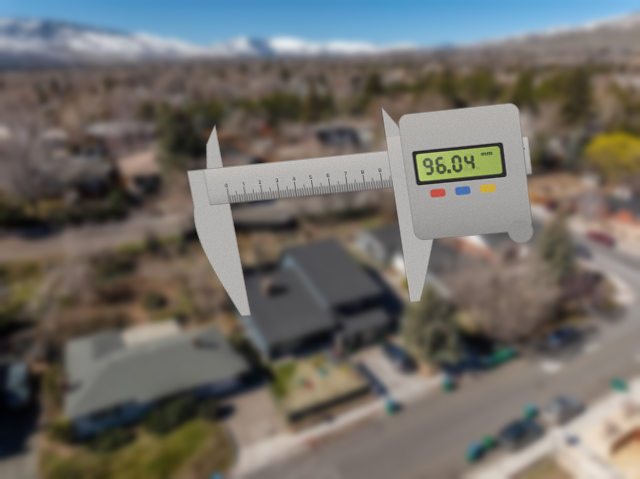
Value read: 96.04,mm
